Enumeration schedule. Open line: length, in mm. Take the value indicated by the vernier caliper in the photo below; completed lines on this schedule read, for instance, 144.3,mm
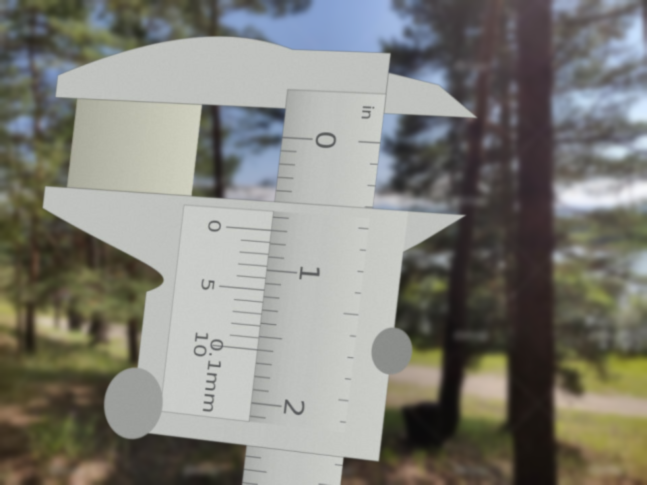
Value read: 7.0,mm
